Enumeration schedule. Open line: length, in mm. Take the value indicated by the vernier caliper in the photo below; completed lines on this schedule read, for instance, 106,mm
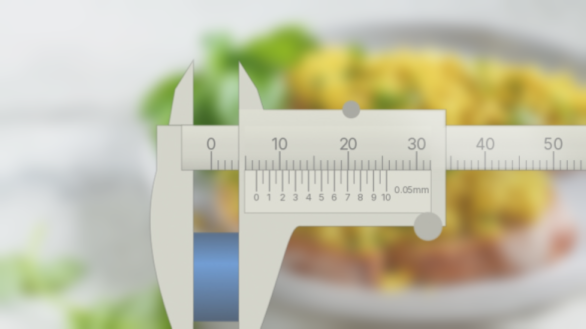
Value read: 6.6,mm
